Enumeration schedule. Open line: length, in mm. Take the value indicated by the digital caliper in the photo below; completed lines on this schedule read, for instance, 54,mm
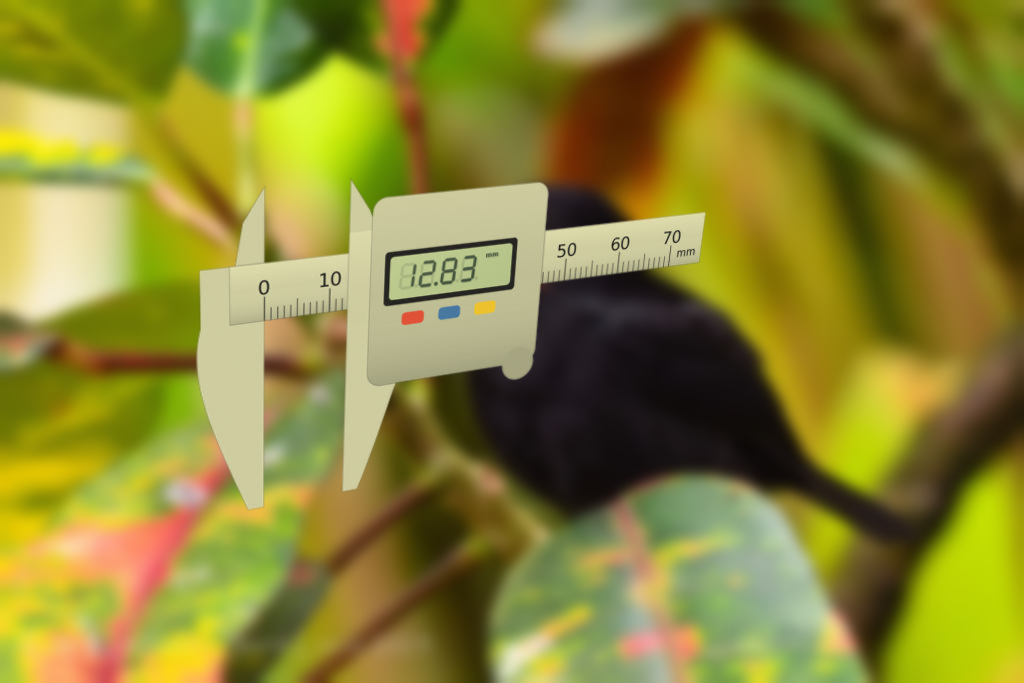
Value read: 12.83,mm
